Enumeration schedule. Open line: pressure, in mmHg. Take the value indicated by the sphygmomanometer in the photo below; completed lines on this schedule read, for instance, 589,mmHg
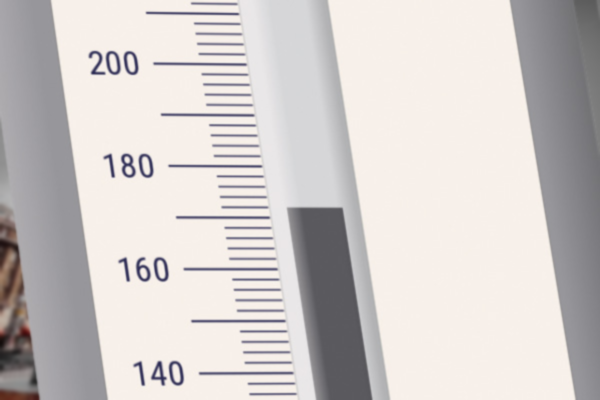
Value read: 172,mmHg
